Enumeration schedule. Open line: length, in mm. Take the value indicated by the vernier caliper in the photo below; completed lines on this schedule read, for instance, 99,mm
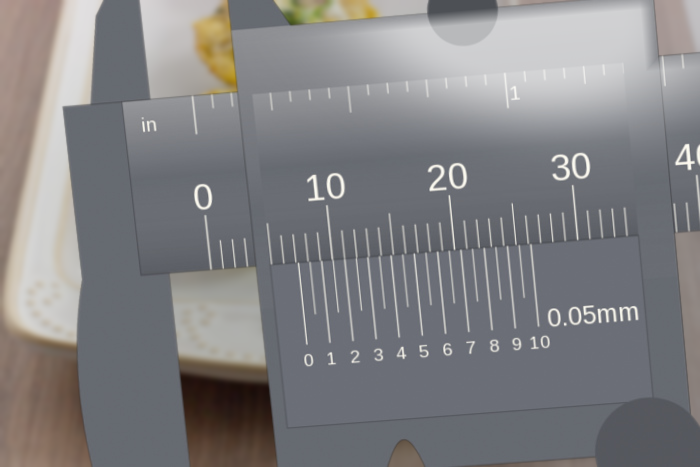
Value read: 7.2,mm
